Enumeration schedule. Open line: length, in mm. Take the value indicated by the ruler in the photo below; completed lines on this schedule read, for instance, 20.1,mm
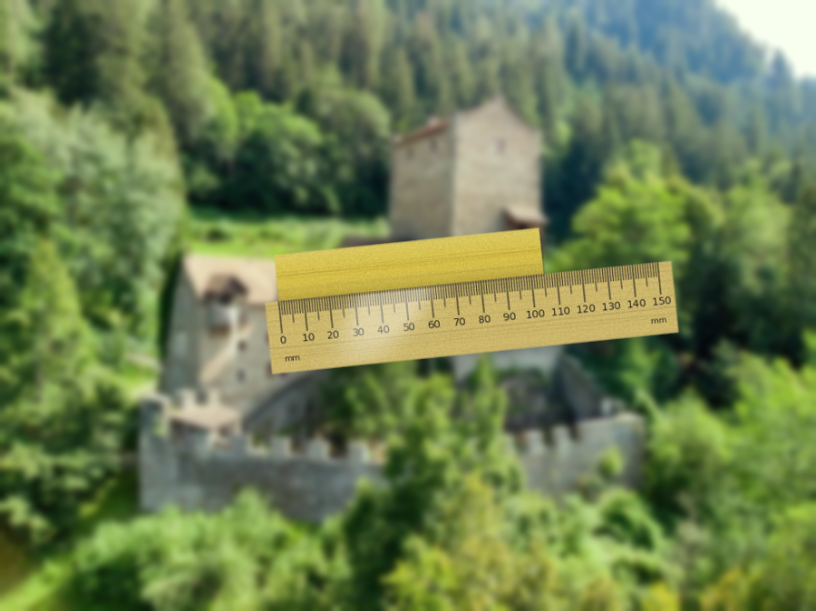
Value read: 105,mm
